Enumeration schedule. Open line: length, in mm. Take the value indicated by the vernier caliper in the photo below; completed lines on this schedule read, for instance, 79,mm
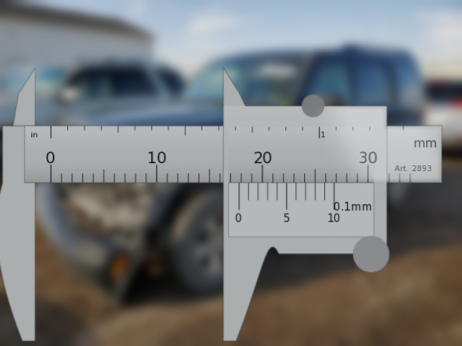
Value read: 17.8,mm
